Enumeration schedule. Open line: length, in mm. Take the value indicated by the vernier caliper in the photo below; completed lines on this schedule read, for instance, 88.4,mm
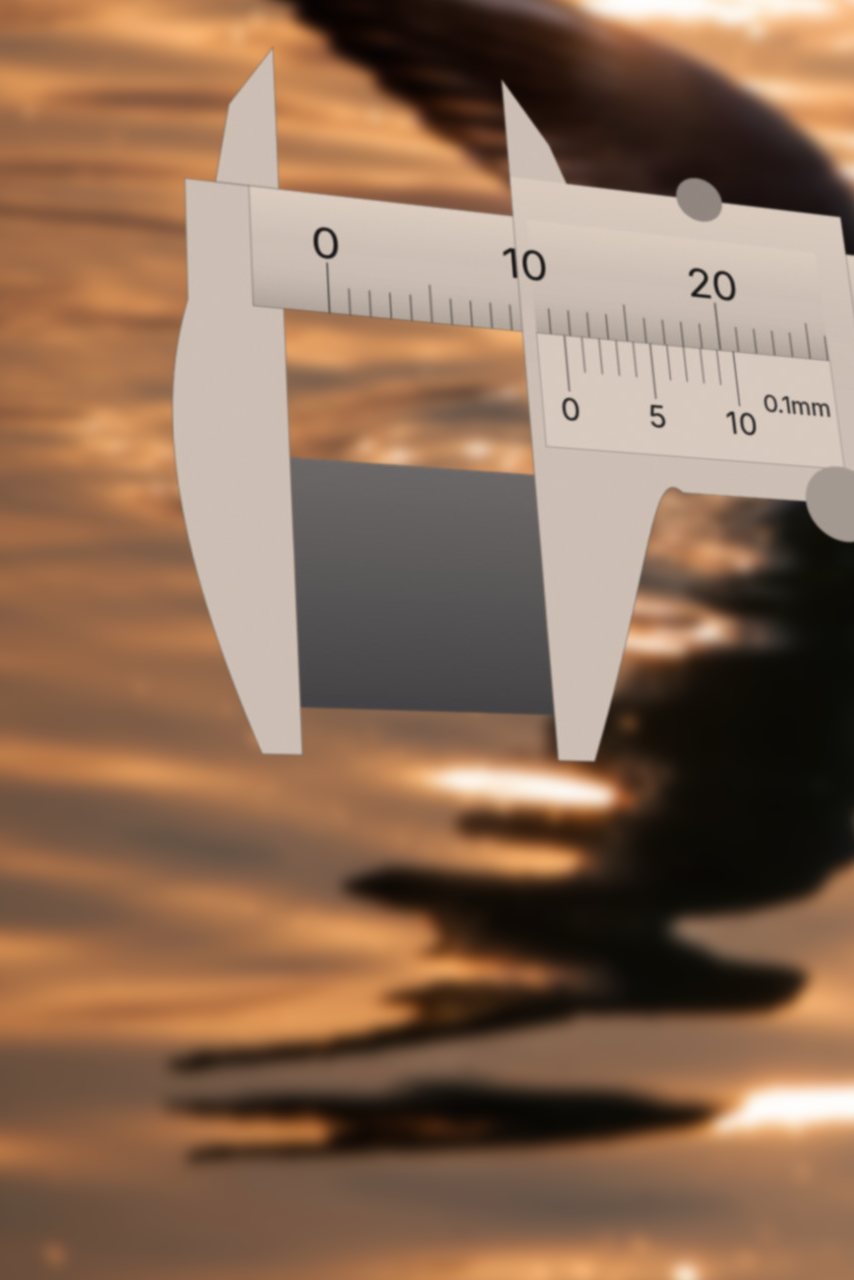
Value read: 11.7,mm
